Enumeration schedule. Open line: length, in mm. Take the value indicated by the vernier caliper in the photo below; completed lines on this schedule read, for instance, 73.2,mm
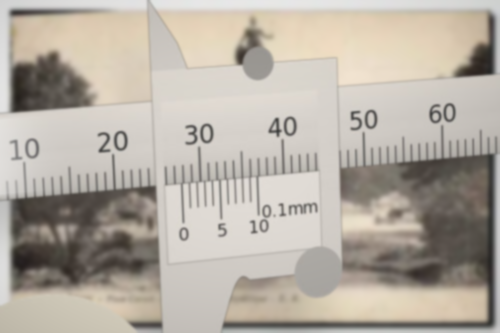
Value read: 27.8,mm
